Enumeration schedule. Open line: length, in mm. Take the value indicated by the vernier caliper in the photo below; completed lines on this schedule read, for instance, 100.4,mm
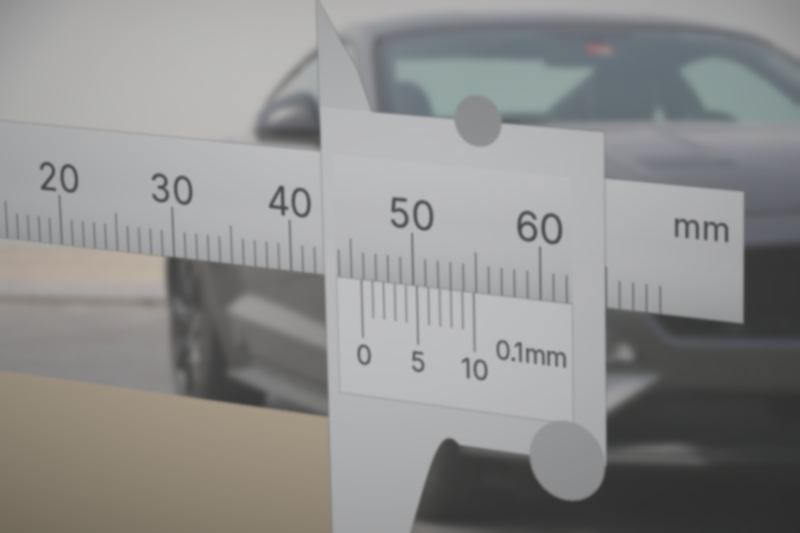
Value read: 45.8,mm
